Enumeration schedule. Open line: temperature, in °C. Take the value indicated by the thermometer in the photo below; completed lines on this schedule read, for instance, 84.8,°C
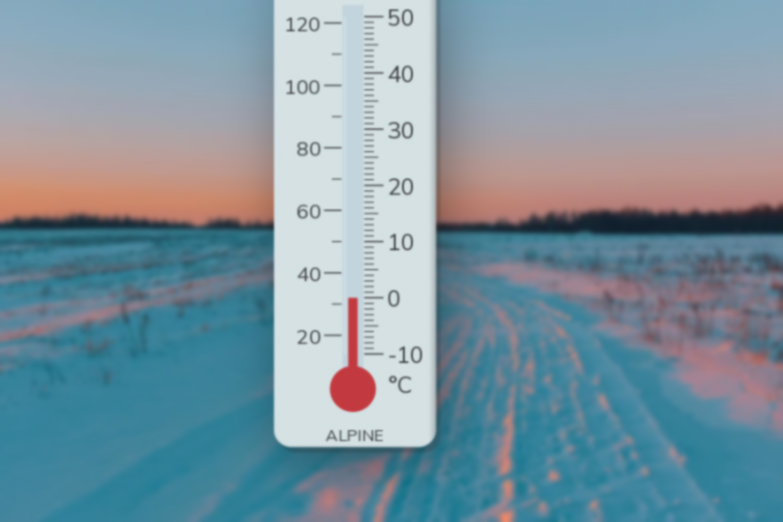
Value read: 0,°C
